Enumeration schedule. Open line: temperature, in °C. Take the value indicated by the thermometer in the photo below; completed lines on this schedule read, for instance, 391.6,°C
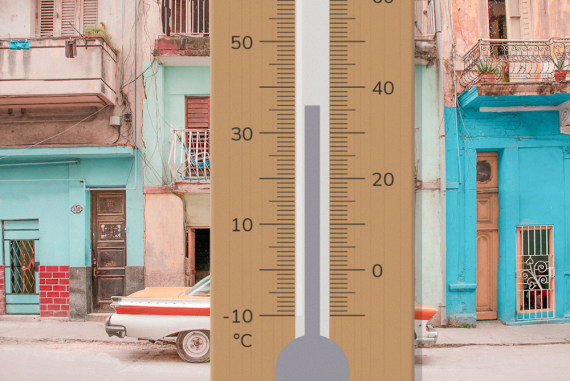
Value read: 36,°C
